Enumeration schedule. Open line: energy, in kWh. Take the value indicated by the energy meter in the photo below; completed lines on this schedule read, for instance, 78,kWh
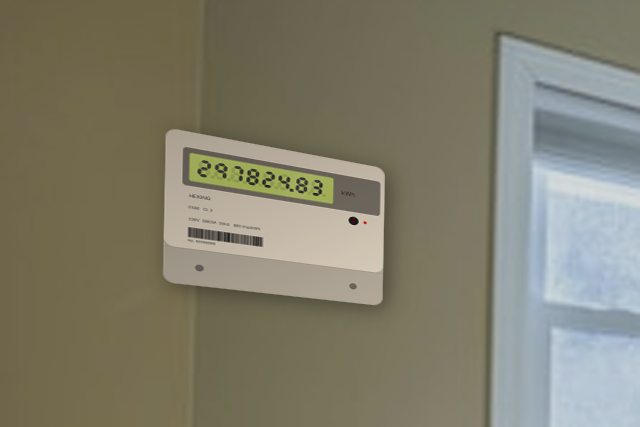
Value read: 297824.83,kWh
